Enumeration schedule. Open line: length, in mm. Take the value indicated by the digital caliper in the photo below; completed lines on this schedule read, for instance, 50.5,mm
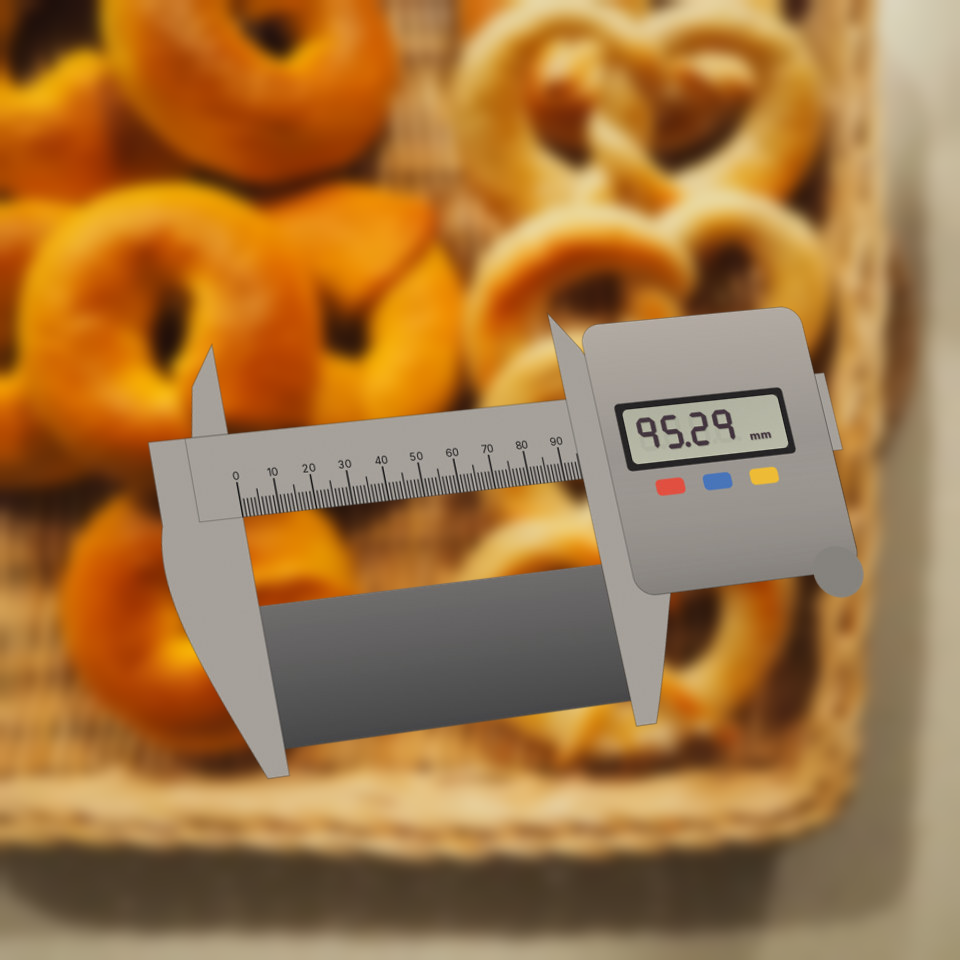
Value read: 95.29,mm
